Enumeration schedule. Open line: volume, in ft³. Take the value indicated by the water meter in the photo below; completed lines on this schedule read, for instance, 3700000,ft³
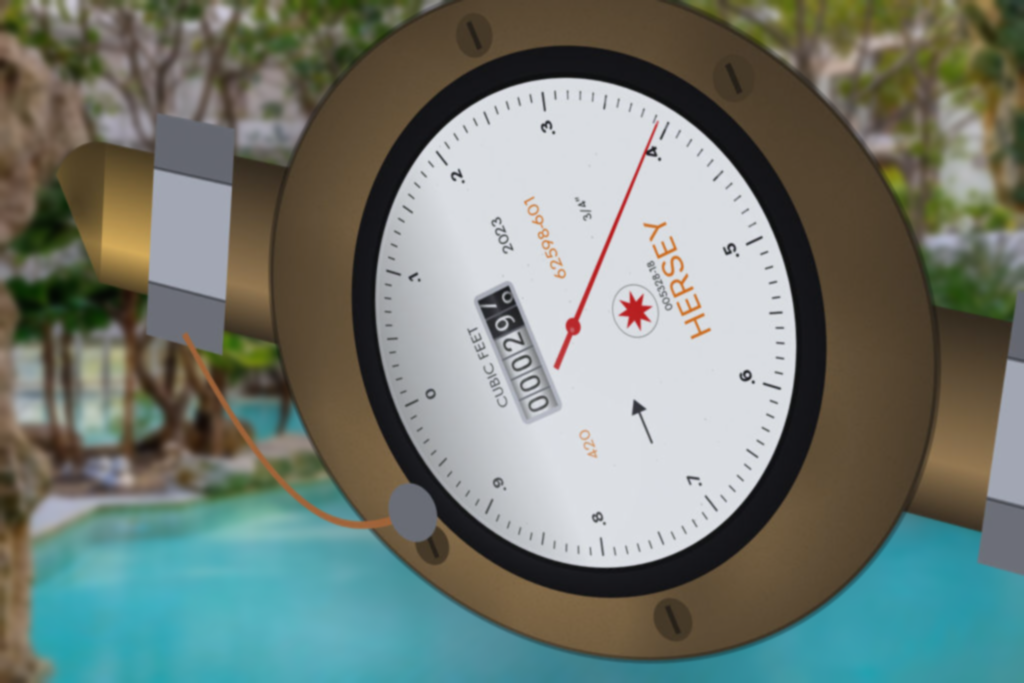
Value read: 297.39,ft³
